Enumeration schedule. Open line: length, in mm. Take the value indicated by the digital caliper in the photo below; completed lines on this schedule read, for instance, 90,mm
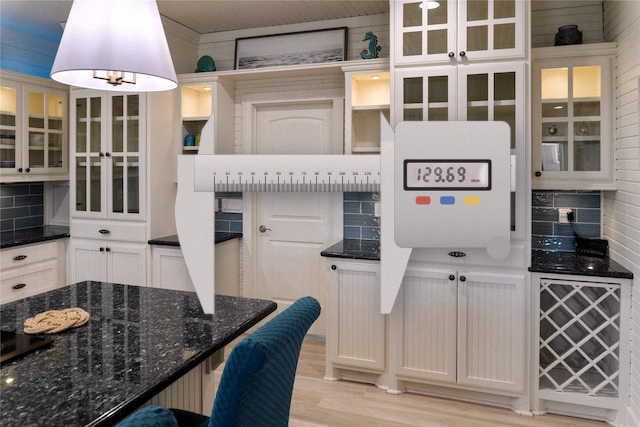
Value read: 129.69,mm
